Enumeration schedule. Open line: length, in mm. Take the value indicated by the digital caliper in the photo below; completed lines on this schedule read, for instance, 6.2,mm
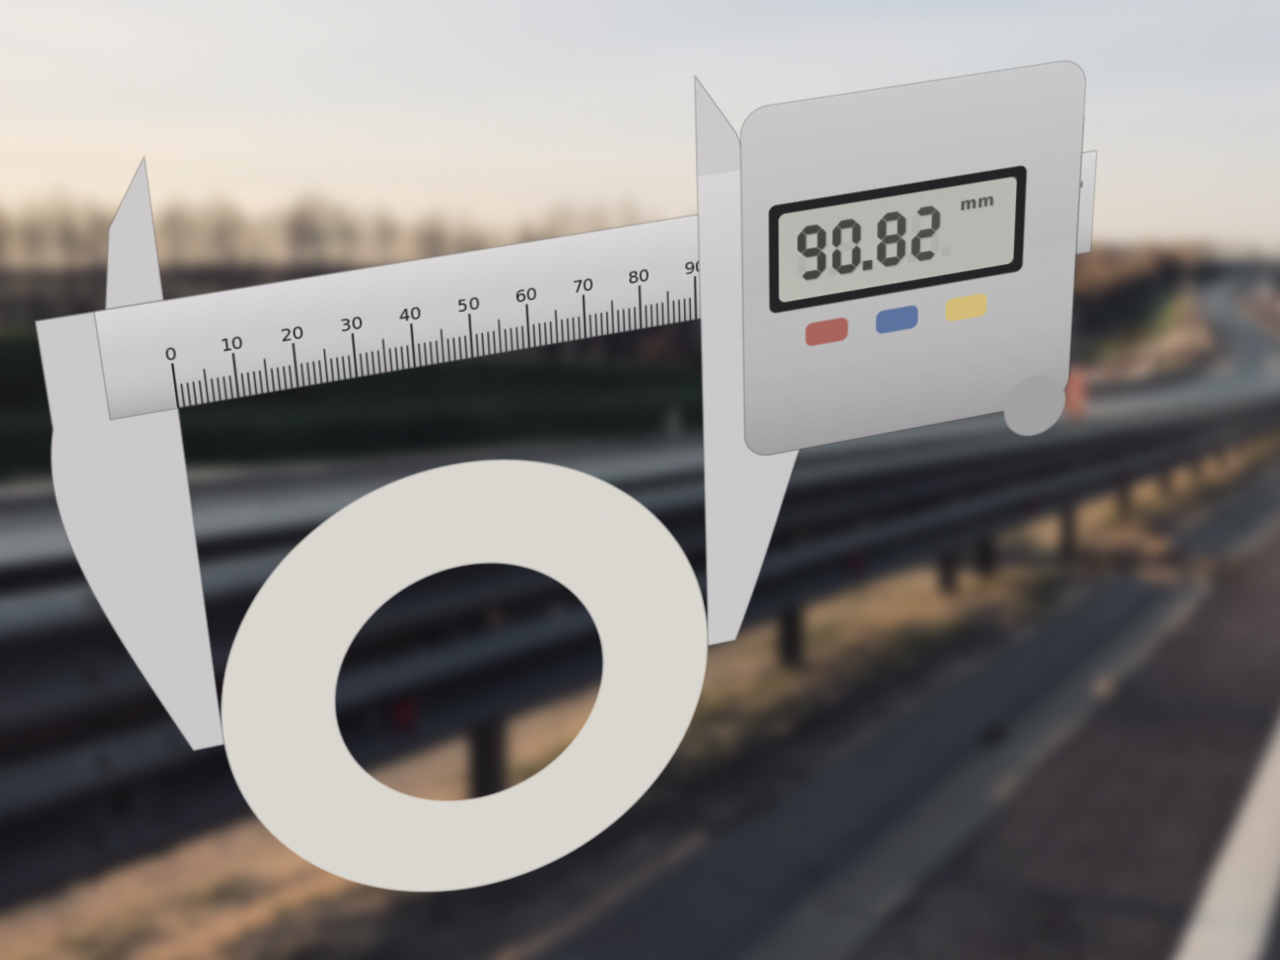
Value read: 90.82,mm
